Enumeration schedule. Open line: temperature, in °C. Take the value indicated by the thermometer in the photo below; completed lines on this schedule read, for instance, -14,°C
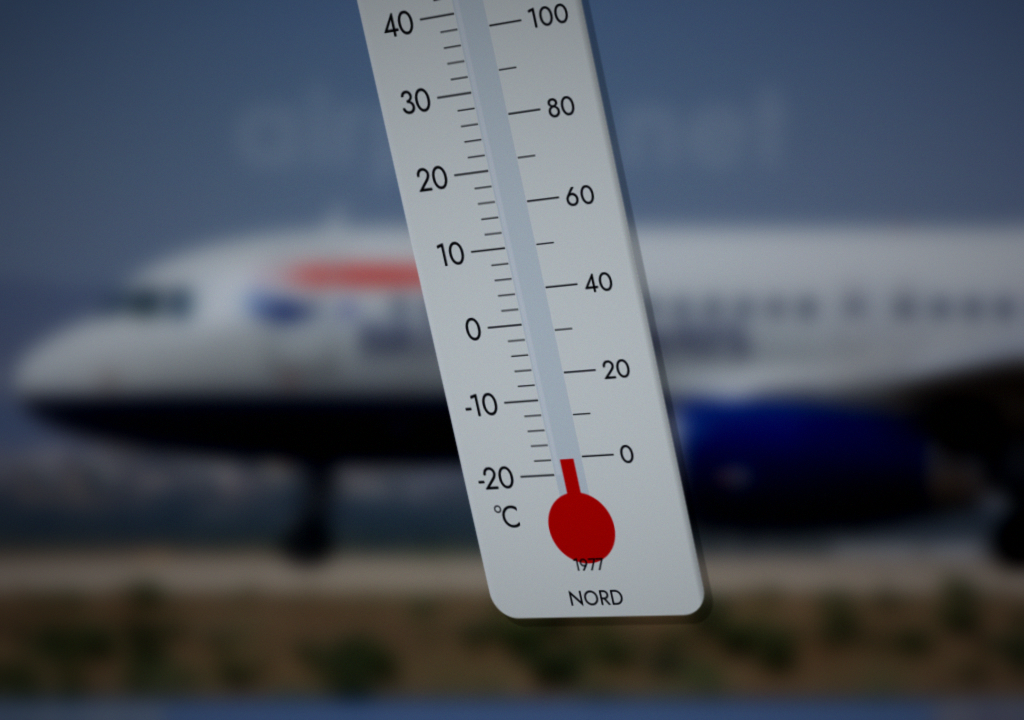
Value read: -18,°C
